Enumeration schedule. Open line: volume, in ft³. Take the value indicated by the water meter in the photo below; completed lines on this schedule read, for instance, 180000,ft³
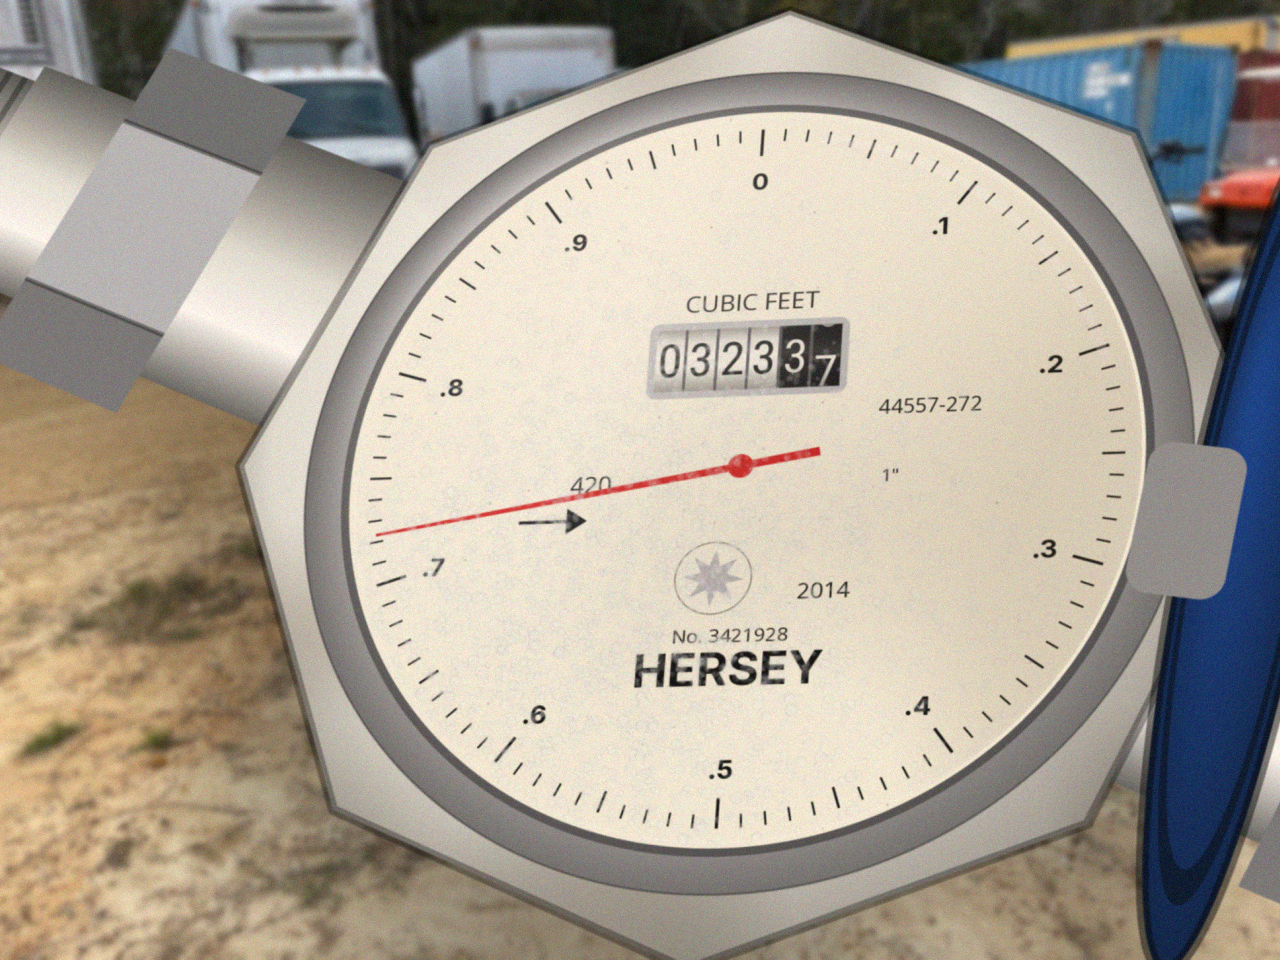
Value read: 32336.72,ft³
